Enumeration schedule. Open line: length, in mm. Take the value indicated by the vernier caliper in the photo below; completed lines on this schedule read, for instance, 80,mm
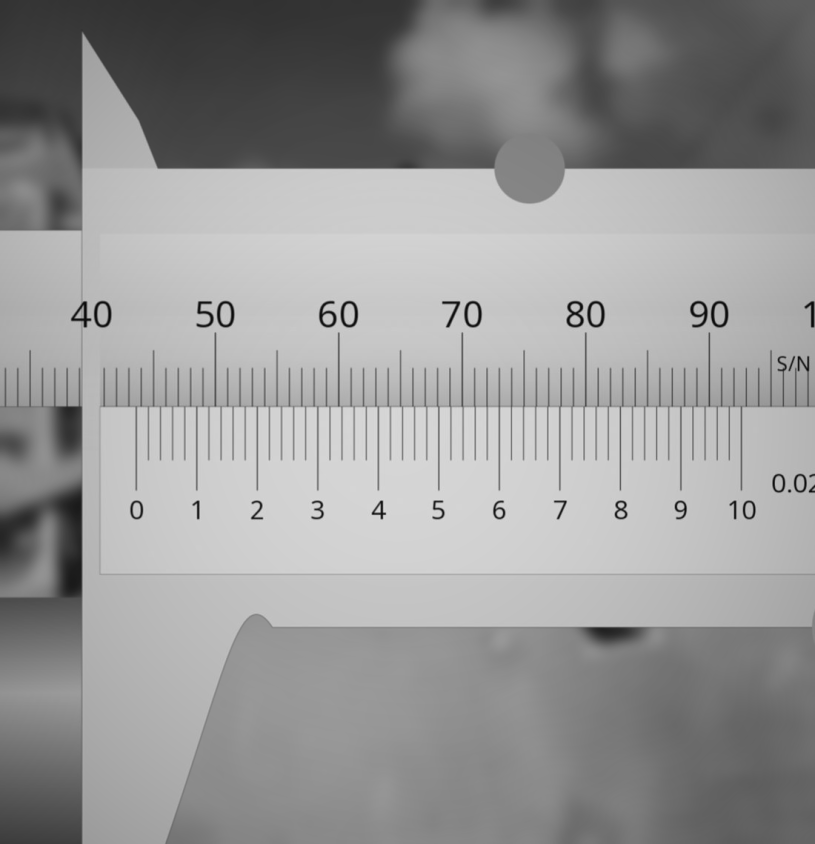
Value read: 43.6,mm
